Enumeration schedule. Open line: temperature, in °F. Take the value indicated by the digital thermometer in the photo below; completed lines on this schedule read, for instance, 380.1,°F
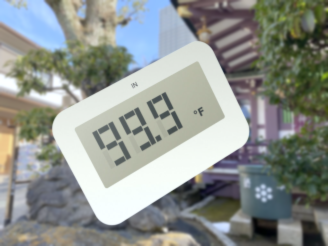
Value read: 99.9,°F
